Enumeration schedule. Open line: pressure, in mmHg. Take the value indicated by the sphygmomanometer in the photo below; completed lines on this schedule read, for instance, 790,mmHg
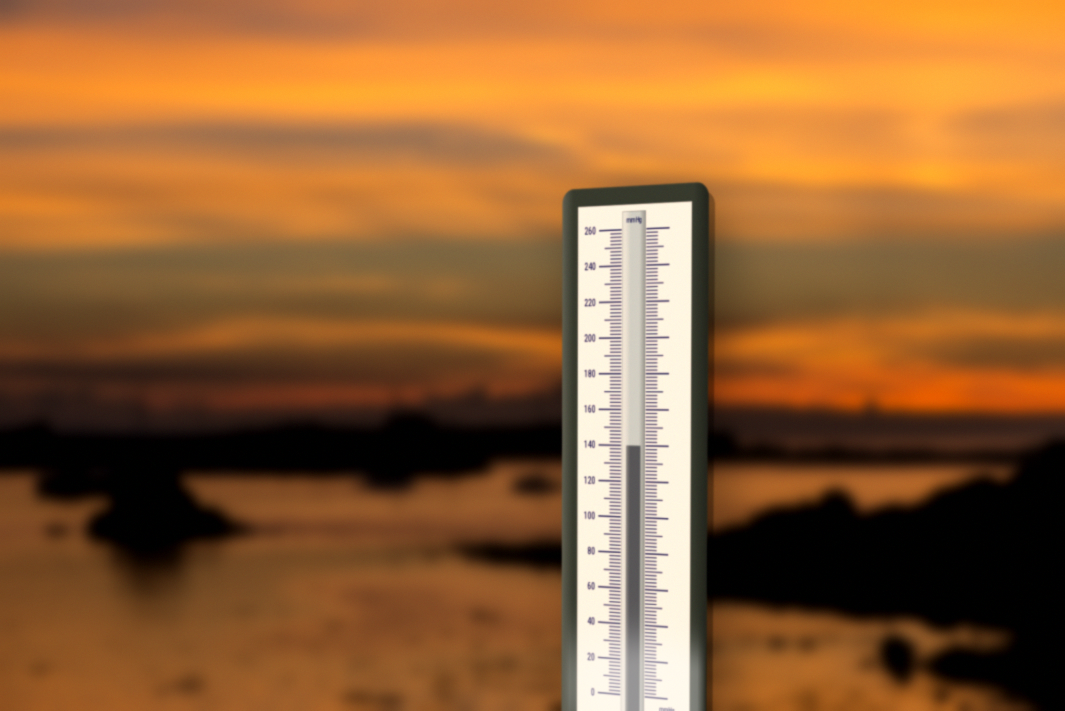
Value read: 140,mmHg
